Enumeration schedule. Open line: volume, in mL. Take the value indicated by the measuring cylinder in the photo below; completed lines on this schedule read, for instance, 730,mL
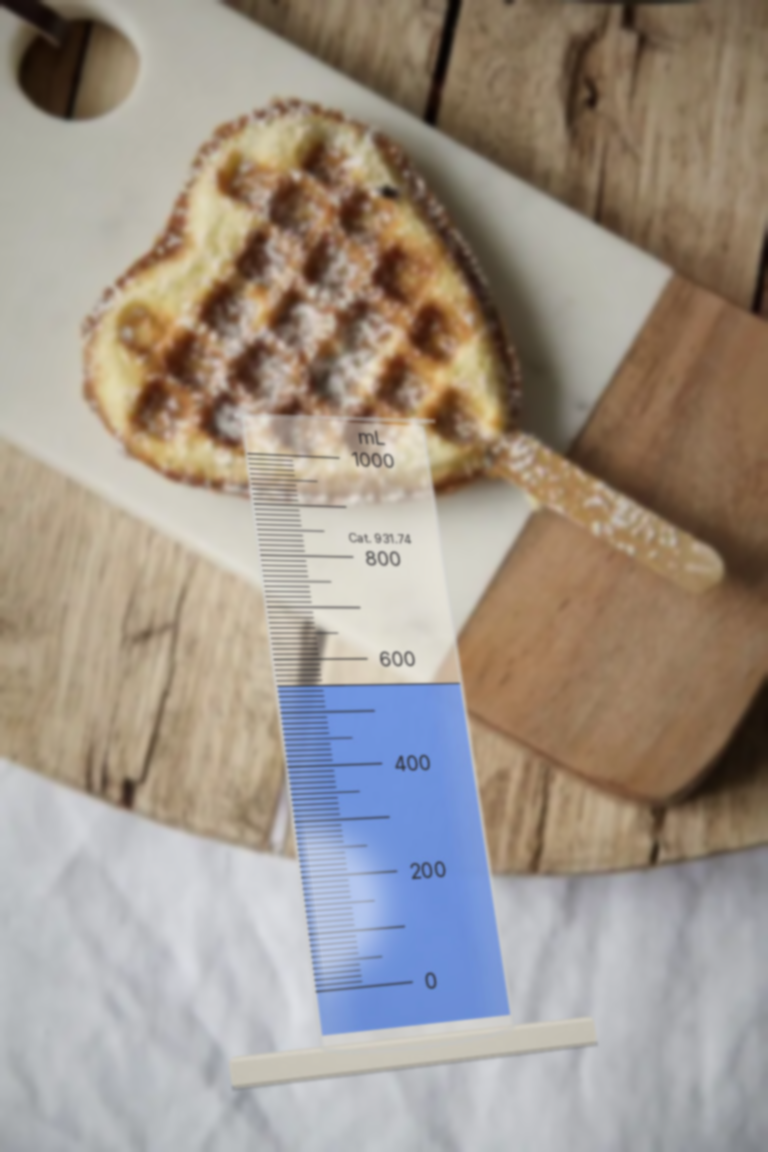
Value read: 550,mL
